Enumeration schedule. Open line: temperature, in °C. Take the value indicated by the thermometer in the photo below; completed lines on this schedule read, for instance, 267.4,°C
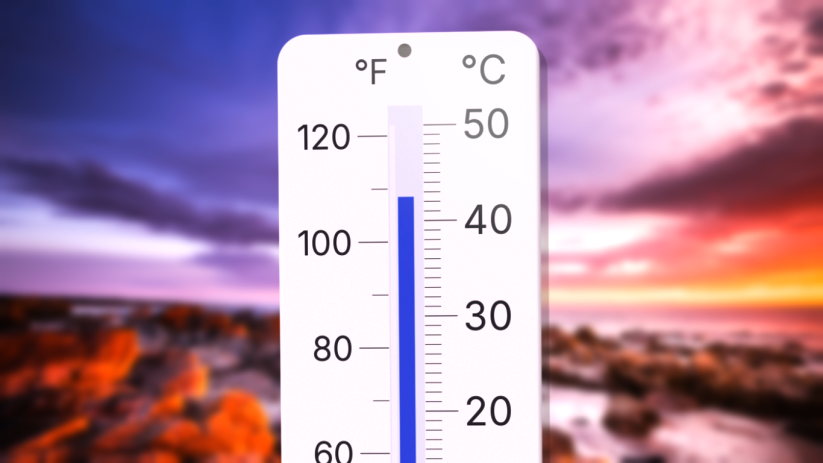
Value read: 42.5,°C
